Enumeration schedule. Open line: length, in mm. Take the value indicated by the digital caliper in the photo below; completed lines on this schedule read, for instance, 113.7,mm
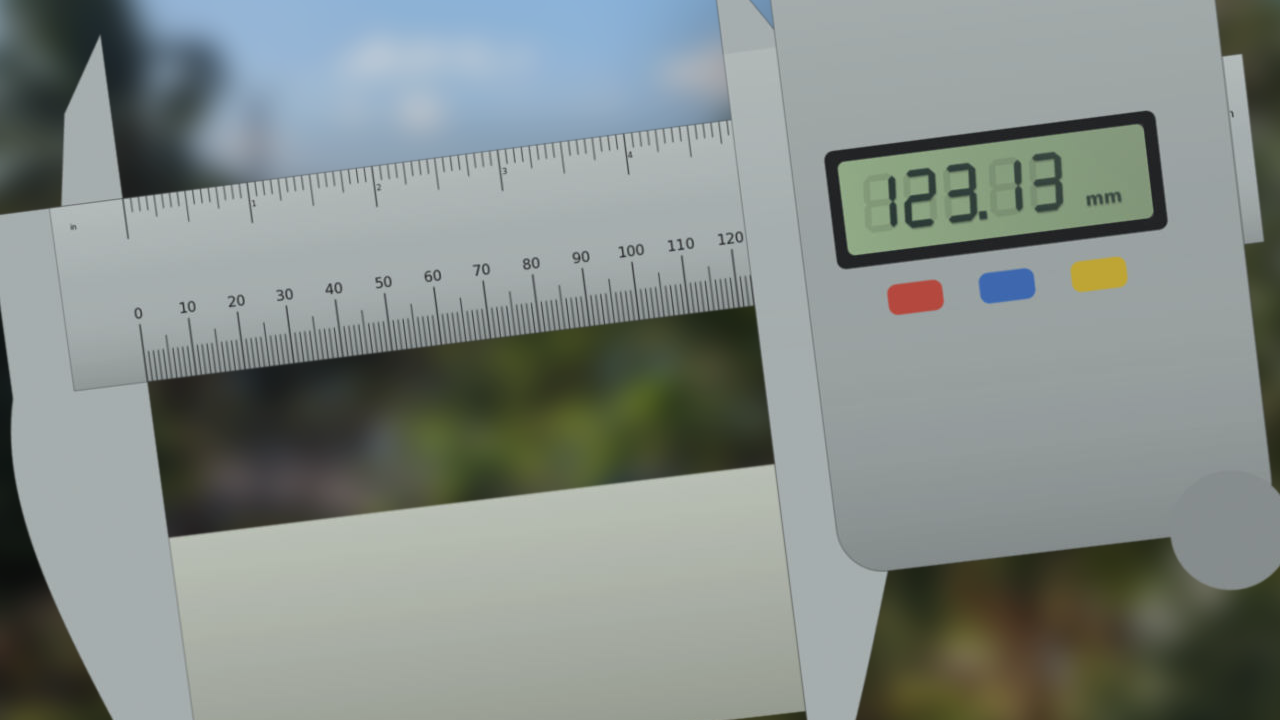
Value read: 123.13,mm
